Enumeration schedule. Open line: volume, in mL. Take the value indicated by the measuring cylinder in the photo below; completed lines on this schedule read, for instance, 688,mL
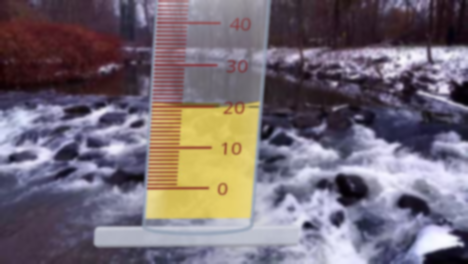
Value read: 20,mL
